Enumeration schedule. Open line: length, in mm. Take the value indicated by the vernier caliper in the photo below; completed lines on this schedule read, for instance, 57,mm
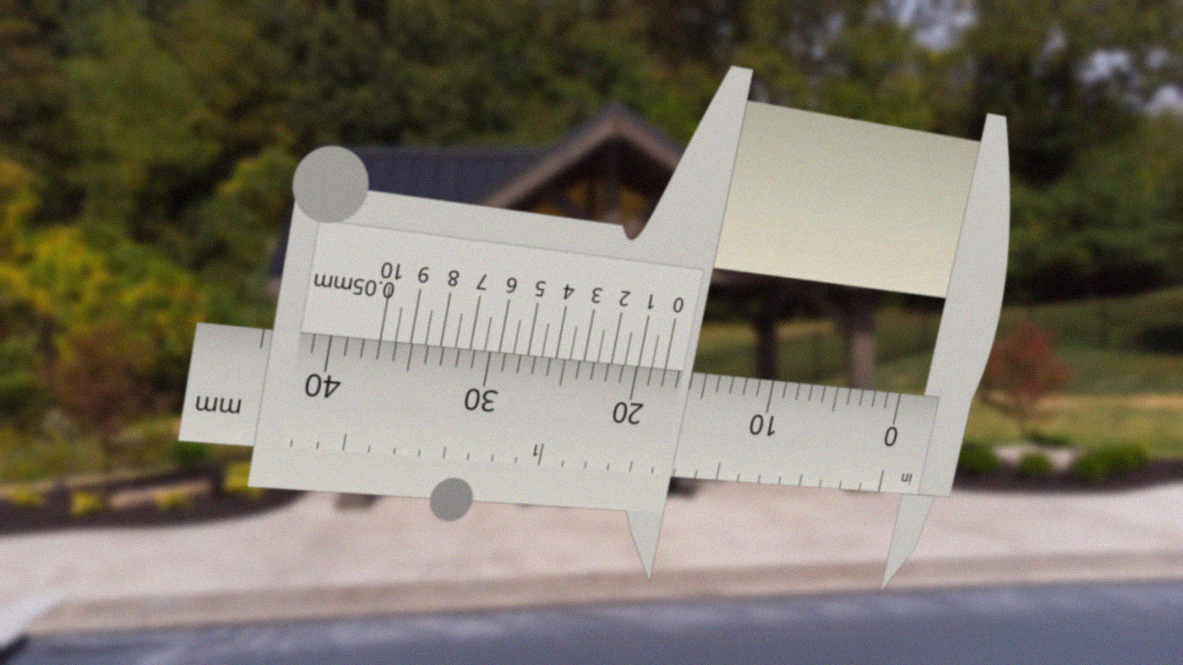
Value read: 18.0,mm
